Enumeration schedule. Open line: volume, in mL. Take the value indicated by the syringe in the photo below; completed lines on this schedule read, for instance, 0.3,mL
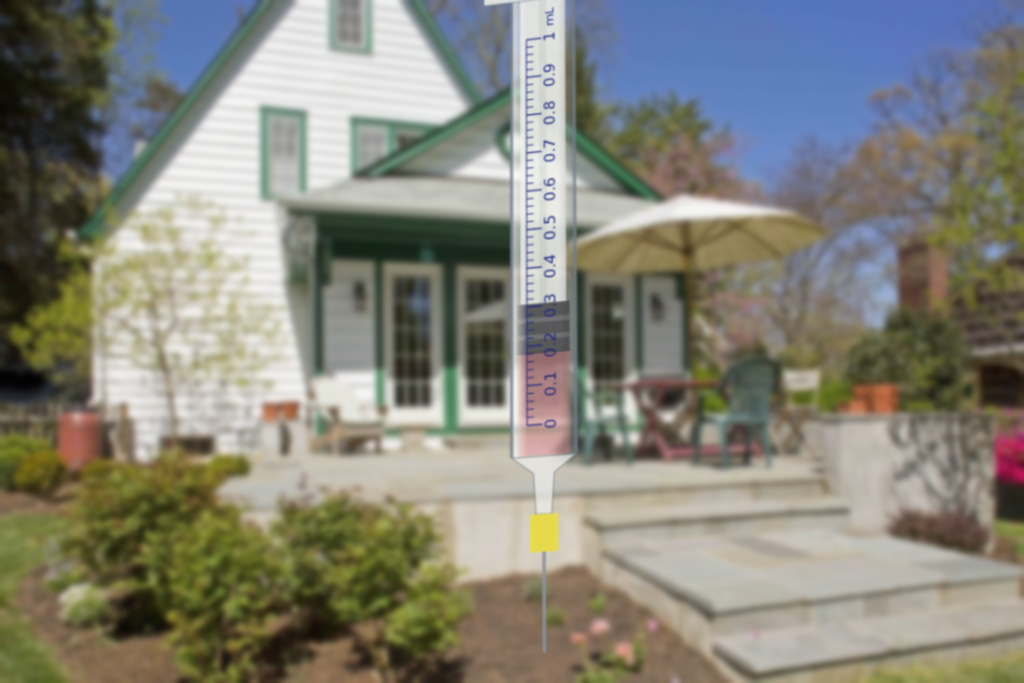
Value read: 0.18,mL
